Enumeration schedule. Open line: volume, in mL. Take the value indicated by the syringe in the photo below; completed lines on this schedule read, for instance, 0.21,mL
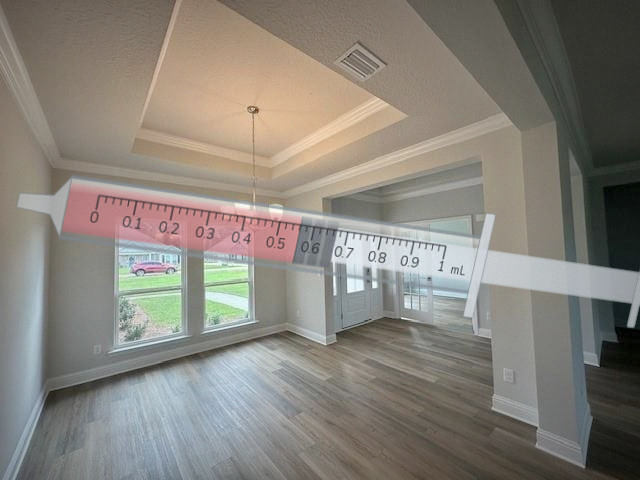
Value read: 0.56,mL
